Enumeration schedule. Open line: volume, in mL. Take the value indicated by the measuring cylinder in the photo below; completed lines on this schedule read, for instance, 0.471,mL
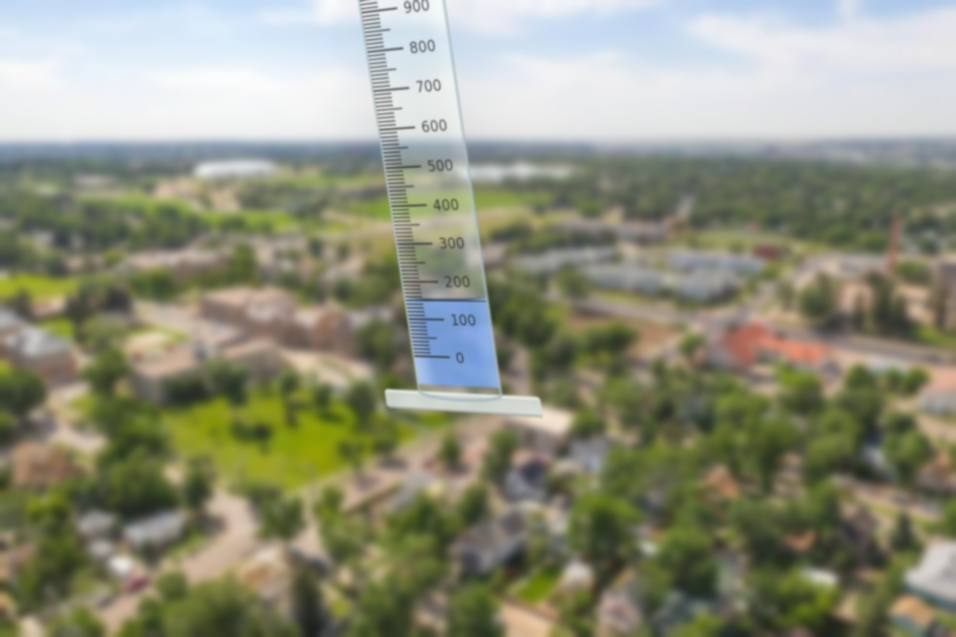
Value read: 150,mL
